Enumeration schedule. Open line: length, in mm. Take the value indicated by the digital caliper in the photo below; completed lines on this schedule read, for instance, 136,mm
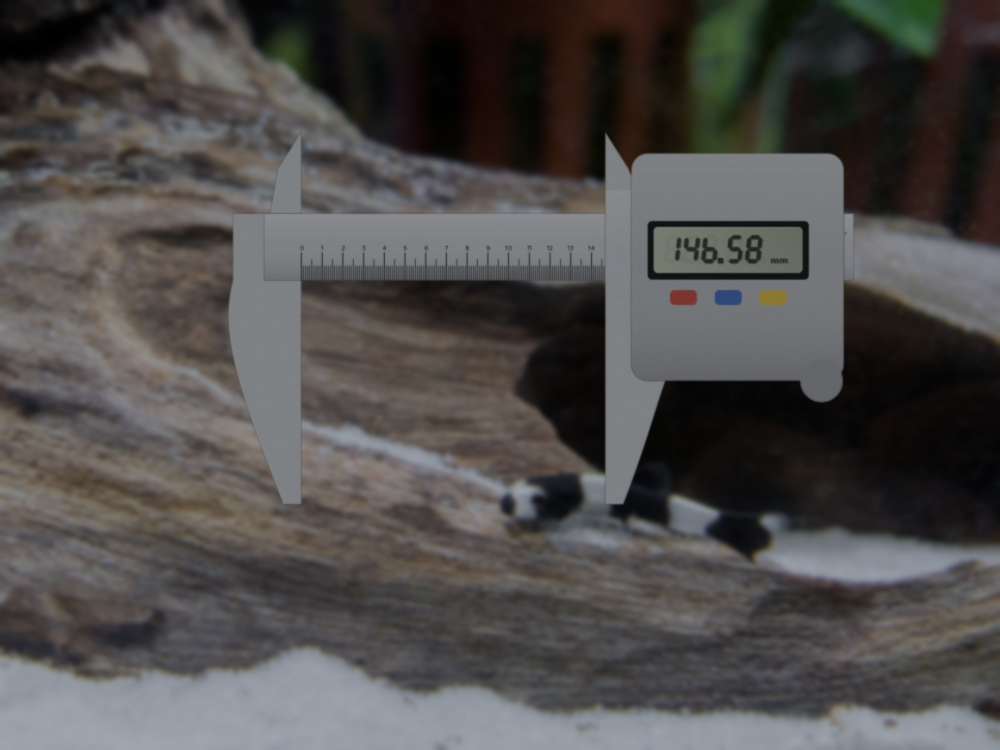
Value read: 146.58,mm
